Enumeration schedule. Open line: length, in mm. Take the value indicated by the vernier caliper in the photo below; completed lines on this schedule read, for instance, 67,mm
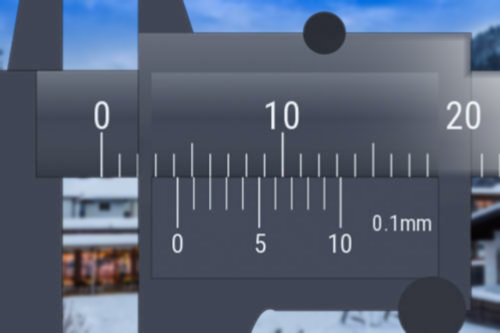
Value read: 4.2,mm
